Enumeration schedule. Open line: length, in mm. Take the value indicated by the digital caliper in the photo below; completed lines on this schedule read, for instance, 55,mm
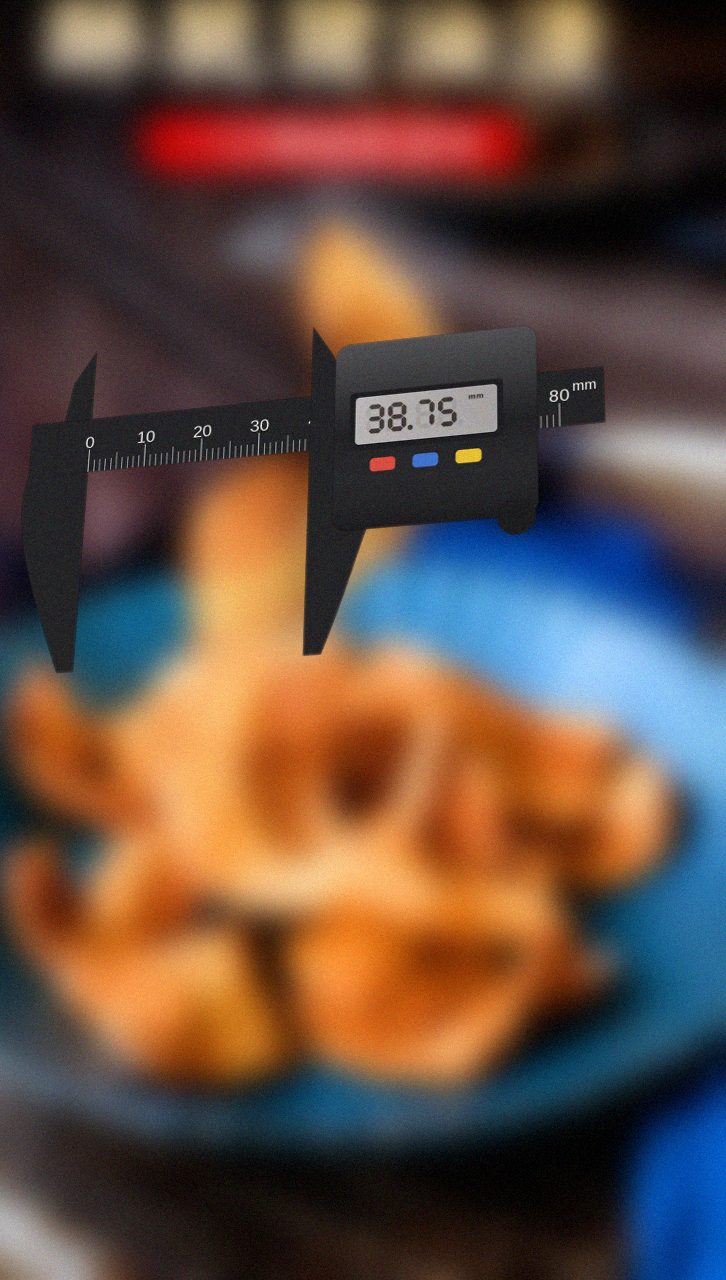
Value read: 38.75,mm
